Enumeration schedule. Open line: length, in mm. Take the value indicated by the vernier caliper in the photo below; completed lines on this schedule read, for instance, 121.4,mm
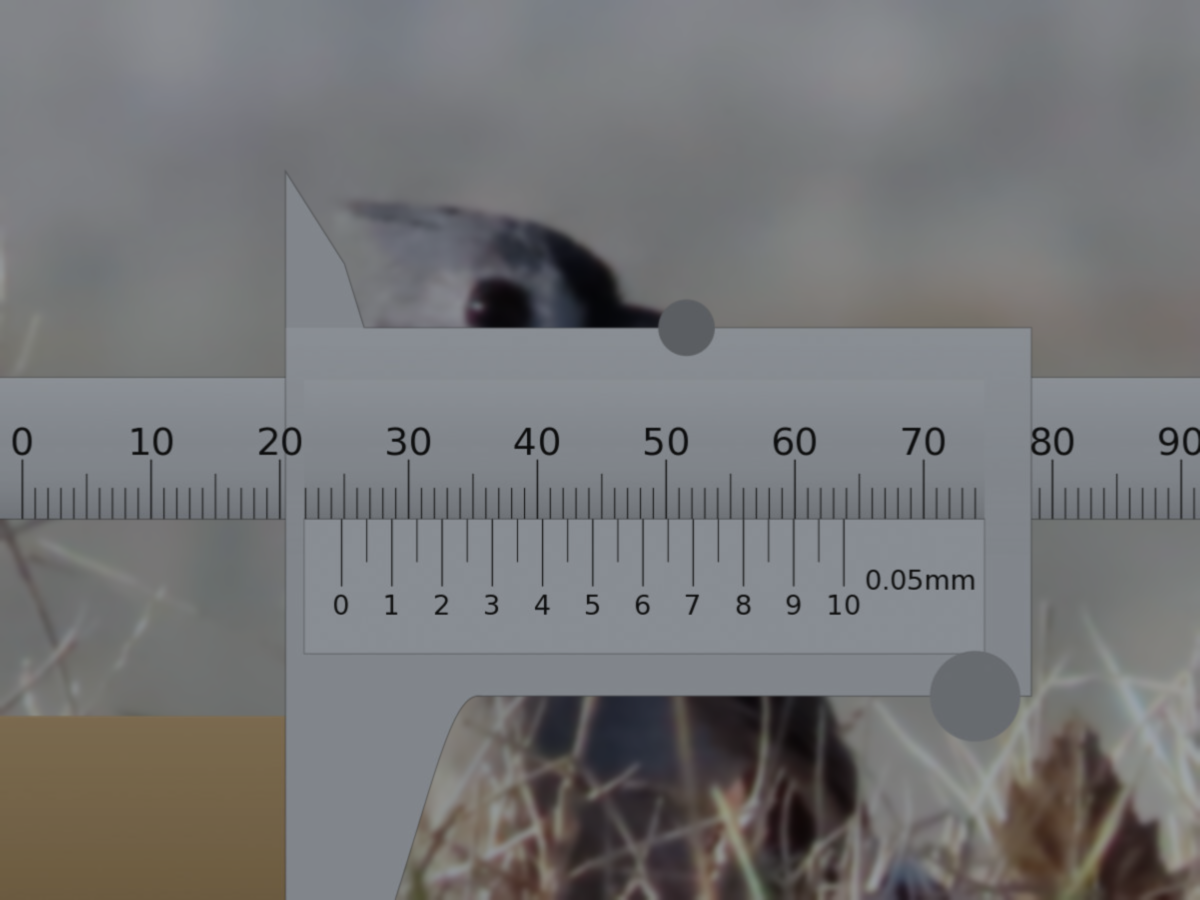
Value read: 24.8,mm
